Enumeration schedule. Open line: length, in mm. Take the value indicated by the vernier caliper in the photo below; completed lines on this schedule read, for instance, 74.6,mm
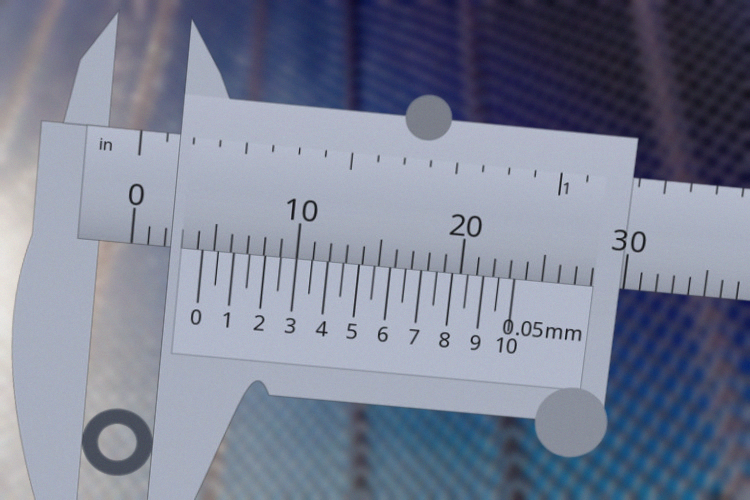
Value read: 4.3,mm
